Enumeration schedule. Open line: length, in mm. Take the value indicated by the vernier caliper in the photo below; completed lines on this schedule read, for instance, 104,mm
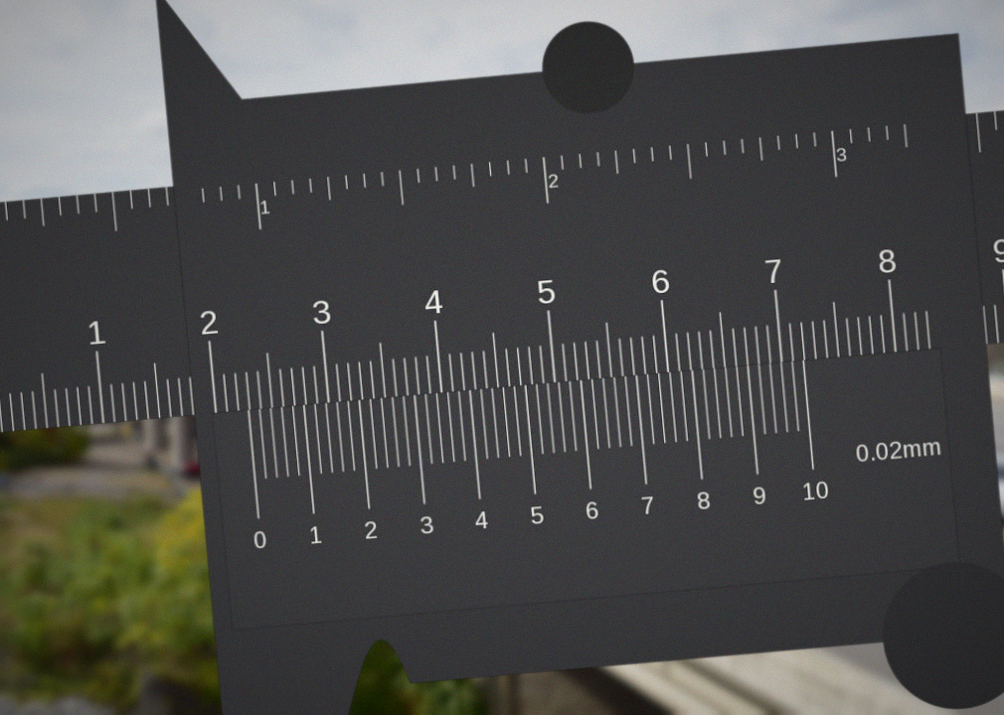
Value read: 22.9,mm
